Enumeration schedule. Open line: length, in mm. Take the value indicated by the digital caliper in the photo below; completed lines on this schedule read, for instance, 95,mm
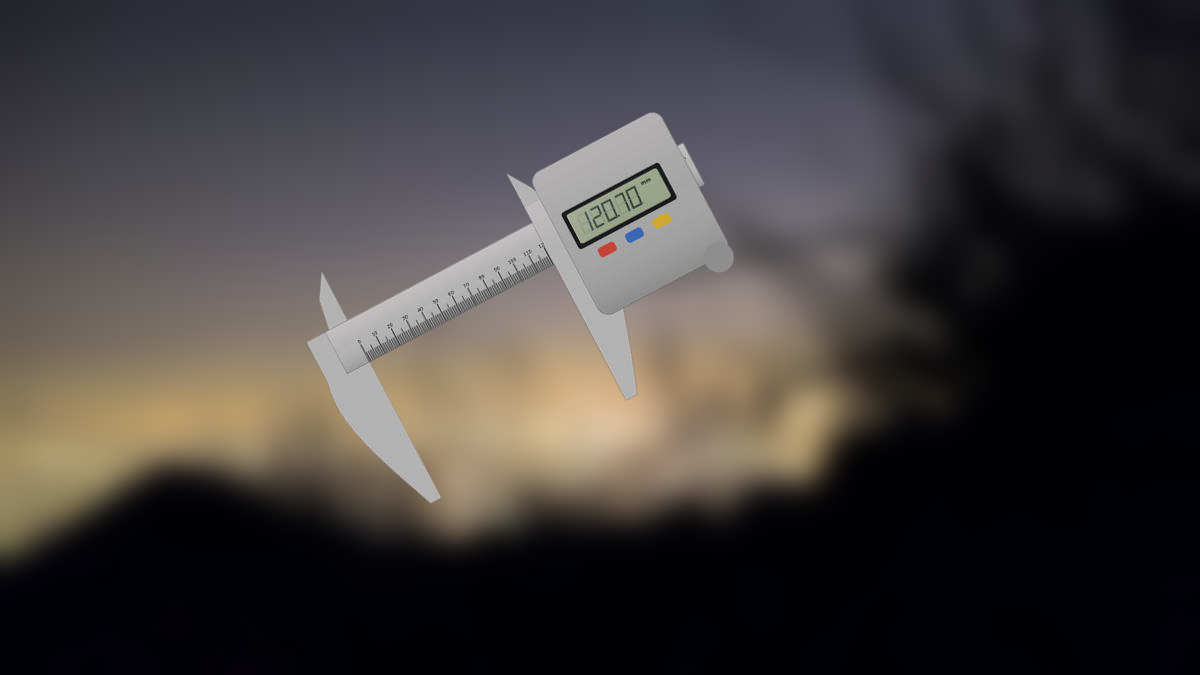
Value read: 120.70,mm
